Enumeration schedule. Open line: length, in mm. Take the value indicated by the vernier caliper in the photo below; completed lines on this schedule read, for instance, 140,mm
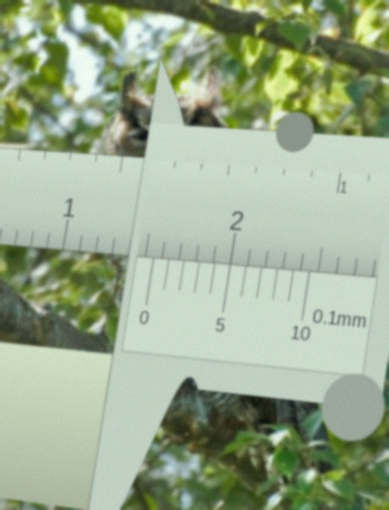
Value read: 15.5,mm
